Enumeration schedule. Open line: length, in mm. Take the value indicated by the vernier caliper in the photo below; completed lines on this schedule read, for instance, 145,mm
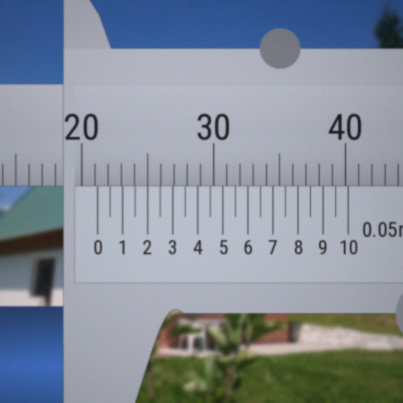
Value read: 21.2,mm
